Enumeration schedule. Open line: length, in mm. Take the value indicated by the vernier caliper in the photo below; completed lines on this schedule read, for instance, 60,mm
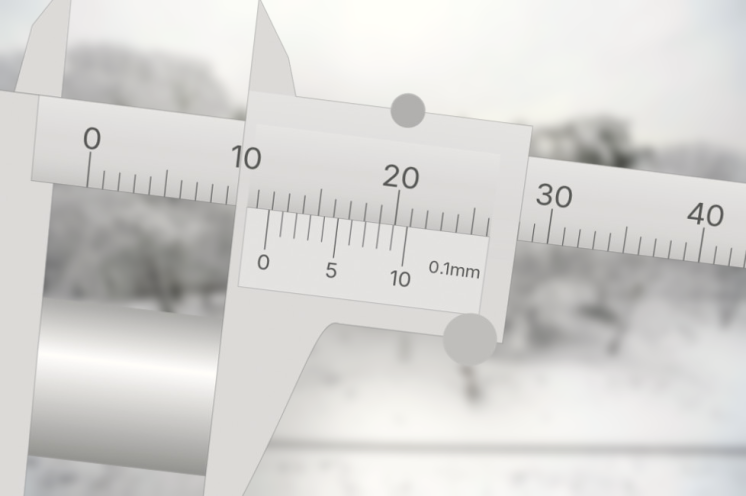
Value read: 11.8,mm
